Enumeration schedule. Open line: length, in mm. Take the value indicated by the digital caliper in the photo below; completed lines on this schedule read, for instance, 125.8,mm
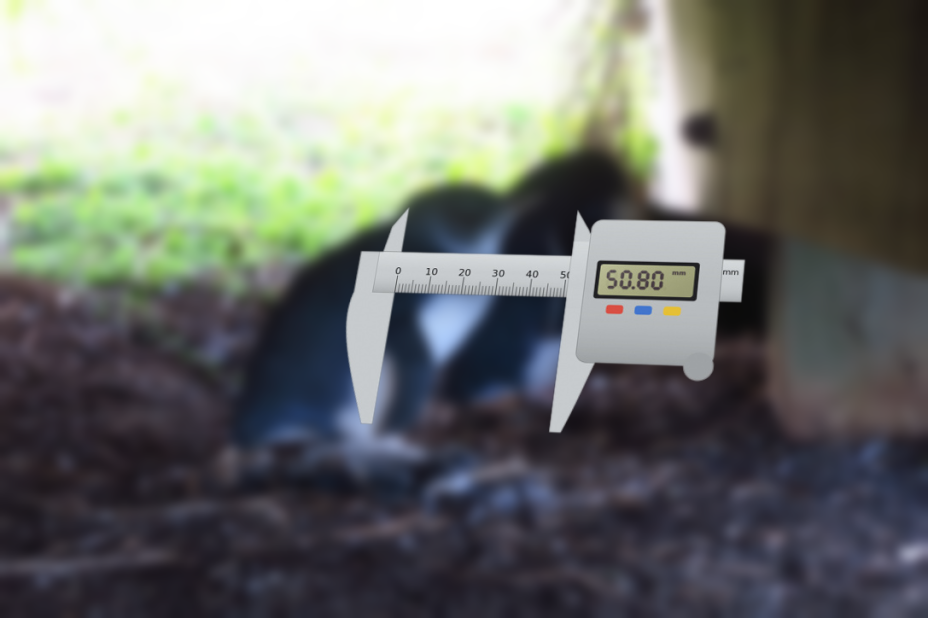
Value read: 50.80,mm
